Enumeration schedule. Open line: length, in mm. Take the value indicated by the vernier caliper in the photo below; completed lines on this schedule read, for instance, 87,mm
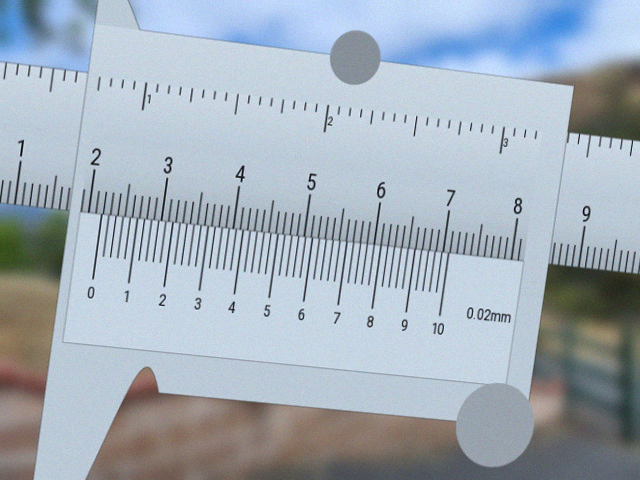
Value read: 21.8,mm
